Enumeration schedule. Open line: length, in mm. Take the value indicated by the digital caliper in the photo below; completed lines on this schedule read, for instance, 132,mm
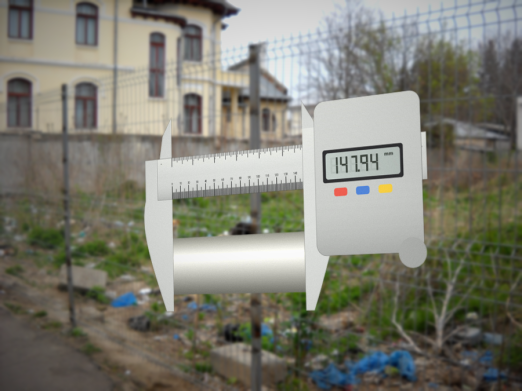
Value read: 147.94,mm
